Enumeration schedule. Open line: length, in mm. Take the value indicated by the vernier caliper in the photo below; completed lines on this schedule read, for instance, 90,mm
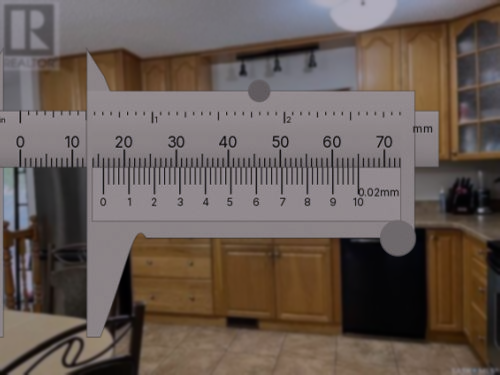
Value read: 16.0,mm
